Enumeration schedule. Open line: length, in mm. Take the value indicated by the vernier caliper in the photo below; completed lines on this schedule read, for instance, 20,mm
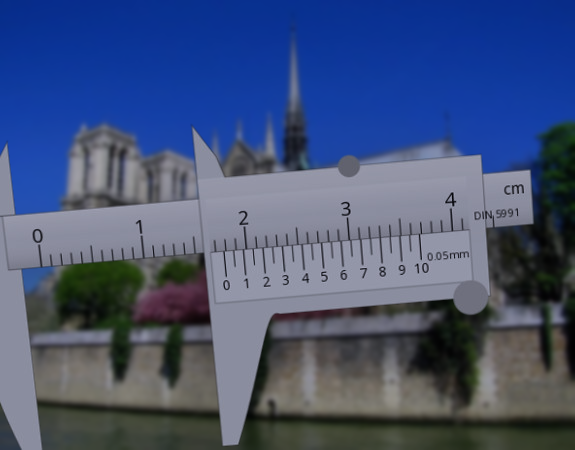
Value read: 17.8,mm
